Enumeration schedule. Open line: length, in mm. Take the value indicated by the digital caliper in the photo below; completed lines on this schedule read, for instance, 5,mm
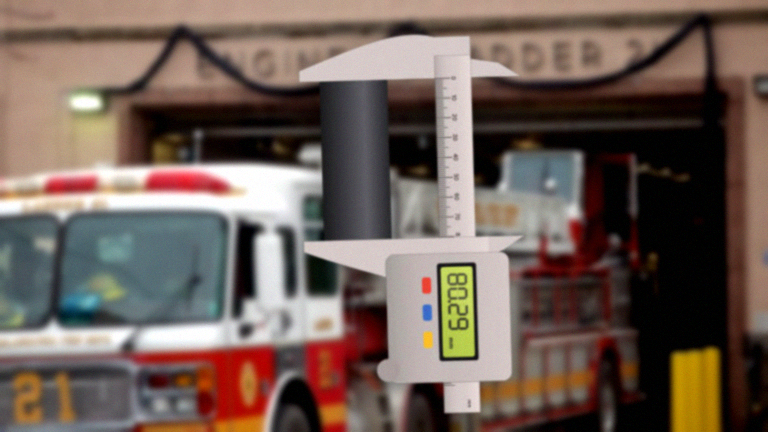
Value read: 80.29,mm
